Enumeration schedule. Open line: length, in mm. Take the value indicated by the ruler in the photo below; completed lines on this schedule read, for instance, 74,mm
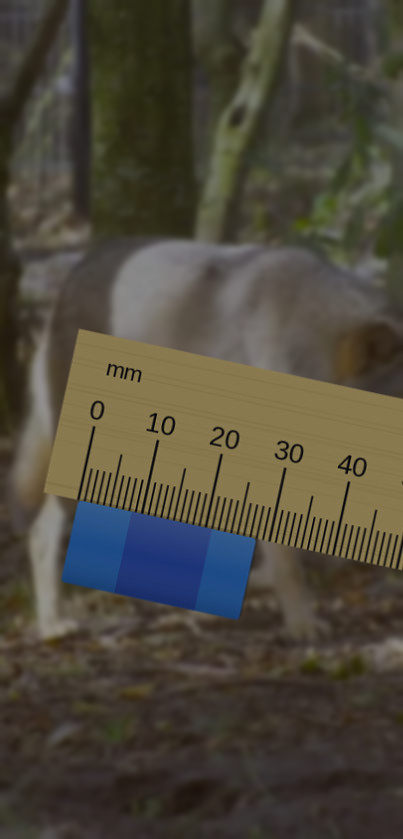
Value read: 28,mm
